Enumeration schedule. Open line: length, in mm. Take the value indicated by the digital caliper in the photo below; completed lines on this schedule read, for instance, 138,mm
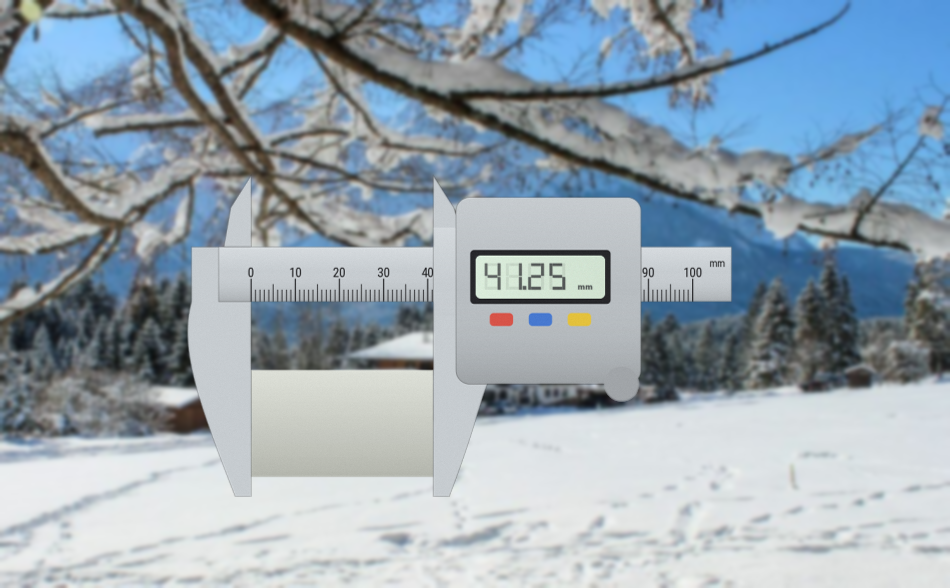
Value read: 41.25,mm
